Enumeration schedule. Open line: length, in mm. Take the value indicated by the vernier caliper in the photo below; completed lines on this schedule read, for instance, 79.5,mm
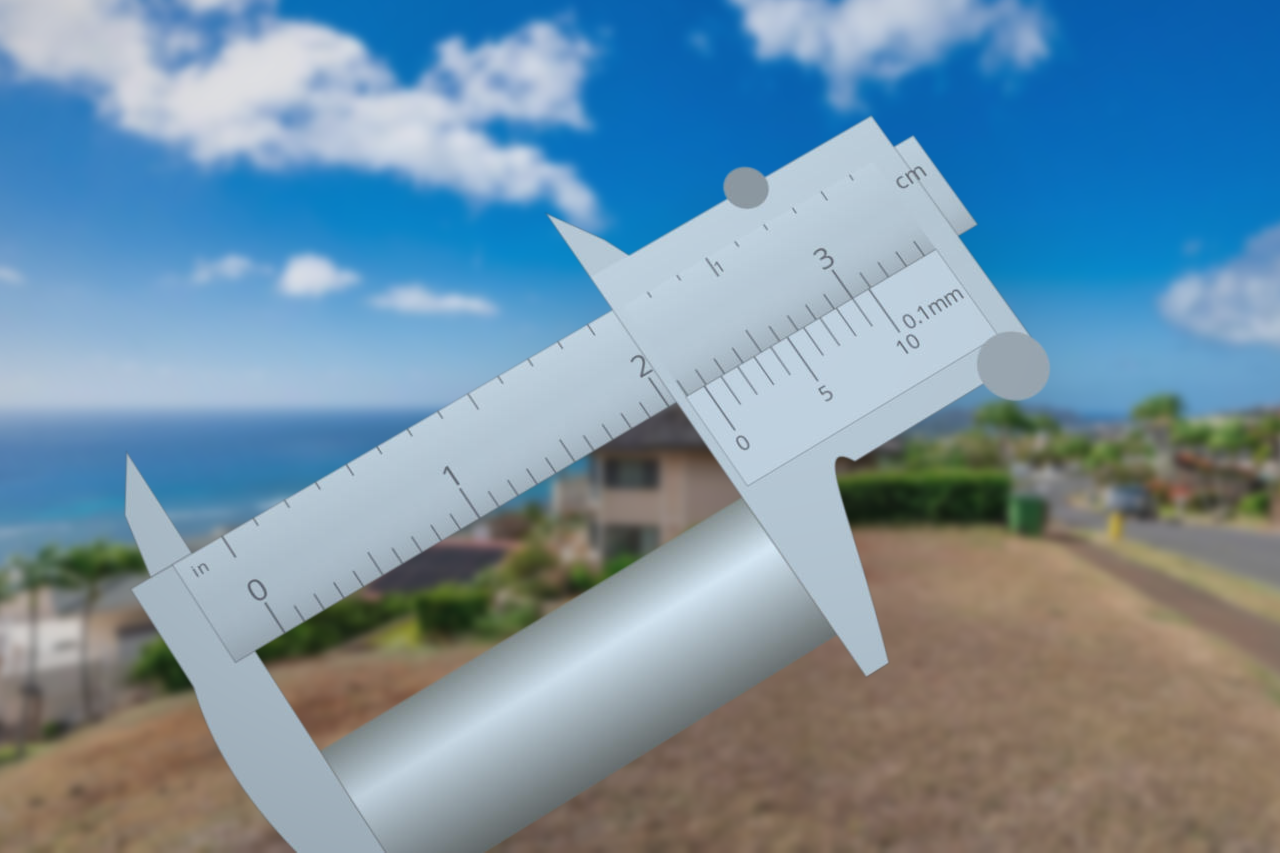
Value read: 21.9,mm
